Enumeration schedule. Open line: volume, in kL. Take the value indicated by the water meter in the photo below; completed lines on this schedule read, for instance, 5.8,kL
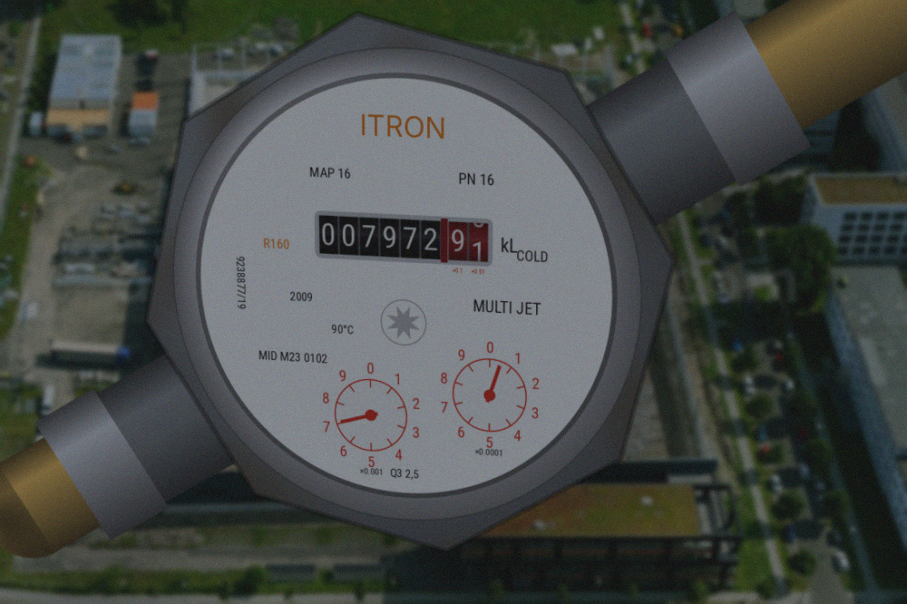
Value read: 7972.9070,kL
